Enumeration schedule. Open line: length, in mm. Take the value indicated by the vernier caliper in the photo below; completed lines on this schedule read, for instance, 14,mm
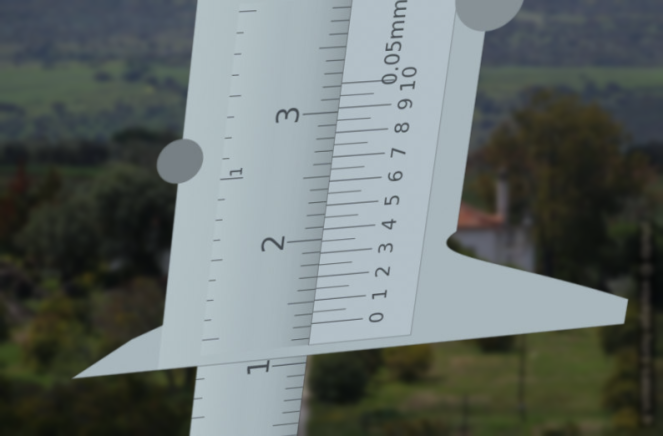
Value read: 13.2,mm
